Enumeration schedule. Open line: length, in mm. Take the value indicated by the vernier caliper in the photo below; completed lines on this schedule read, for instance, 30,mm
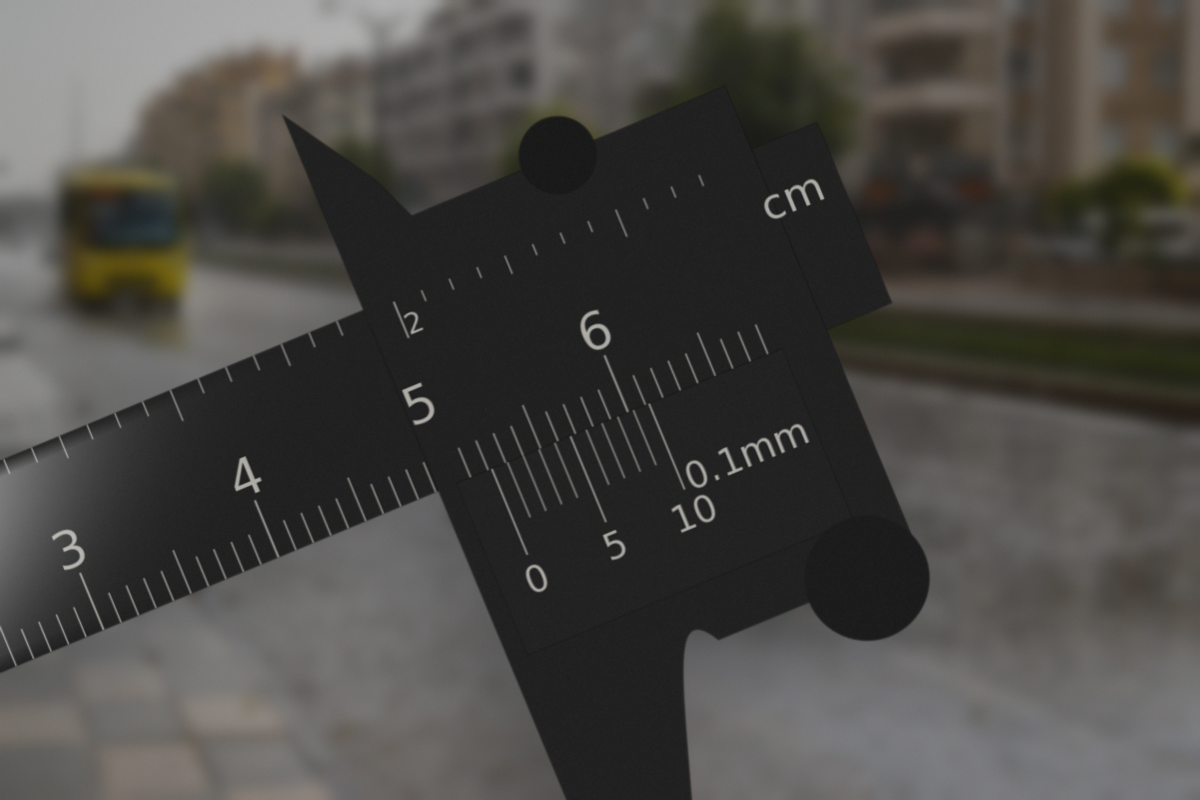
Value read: 52.2,mm
